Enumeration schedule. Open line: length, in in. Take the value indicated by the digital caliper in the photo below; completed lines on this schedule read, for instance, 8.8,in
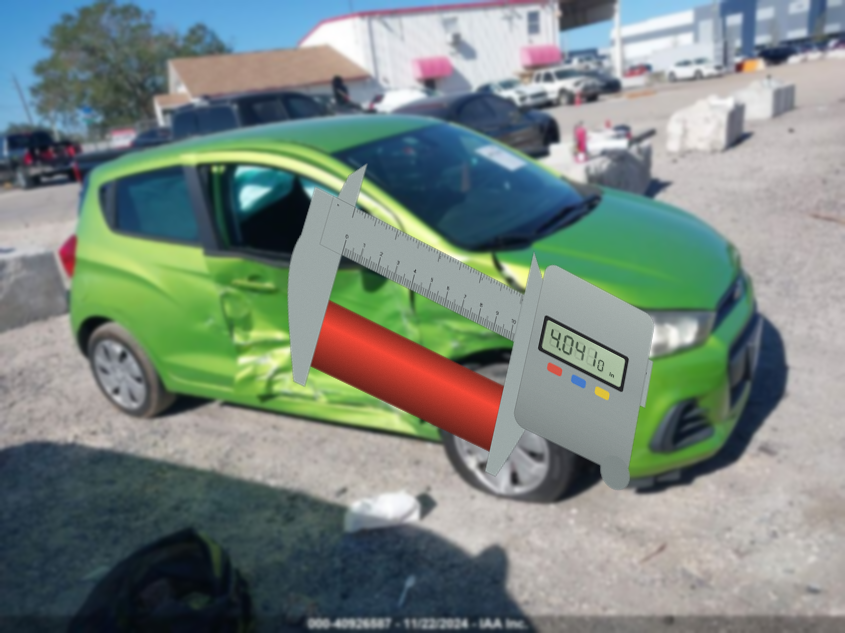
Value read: 4.0410,in
